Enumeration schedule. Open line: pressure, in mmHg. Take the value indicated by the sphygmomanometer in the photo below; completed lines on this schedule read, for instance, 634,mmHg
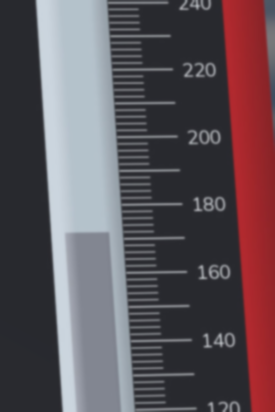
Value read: 172,mmHg
